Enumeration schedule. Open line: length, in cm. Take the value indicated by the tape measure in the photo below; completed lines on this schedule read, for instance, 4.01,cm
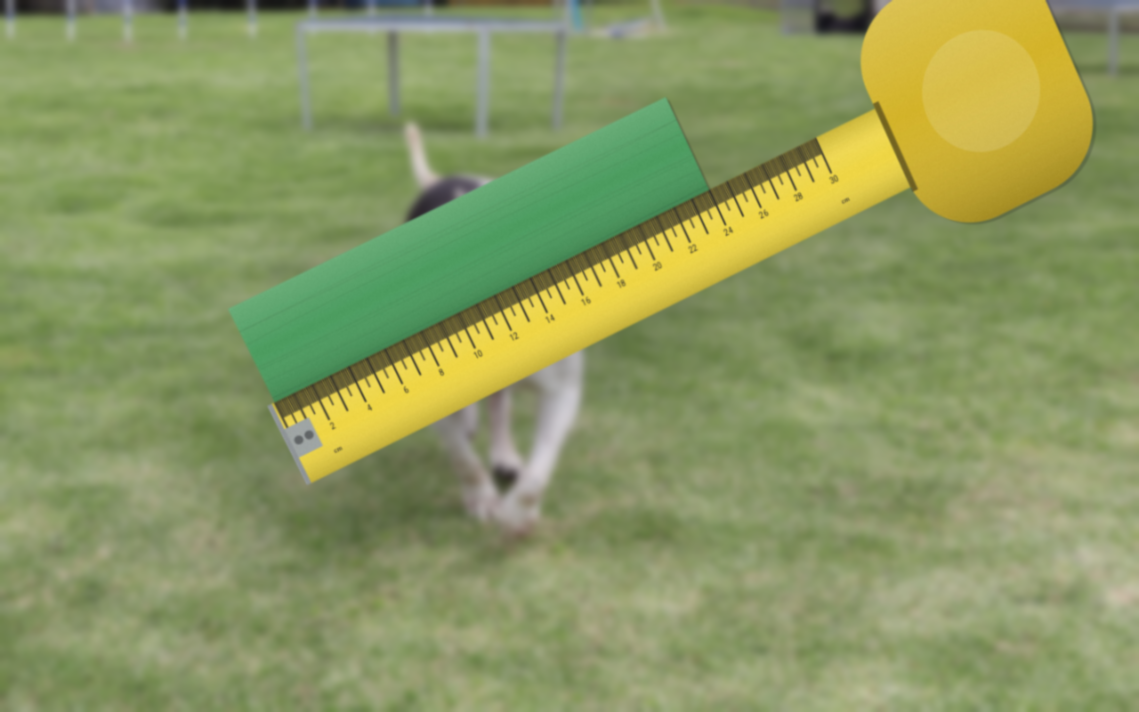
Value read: 24,cm
